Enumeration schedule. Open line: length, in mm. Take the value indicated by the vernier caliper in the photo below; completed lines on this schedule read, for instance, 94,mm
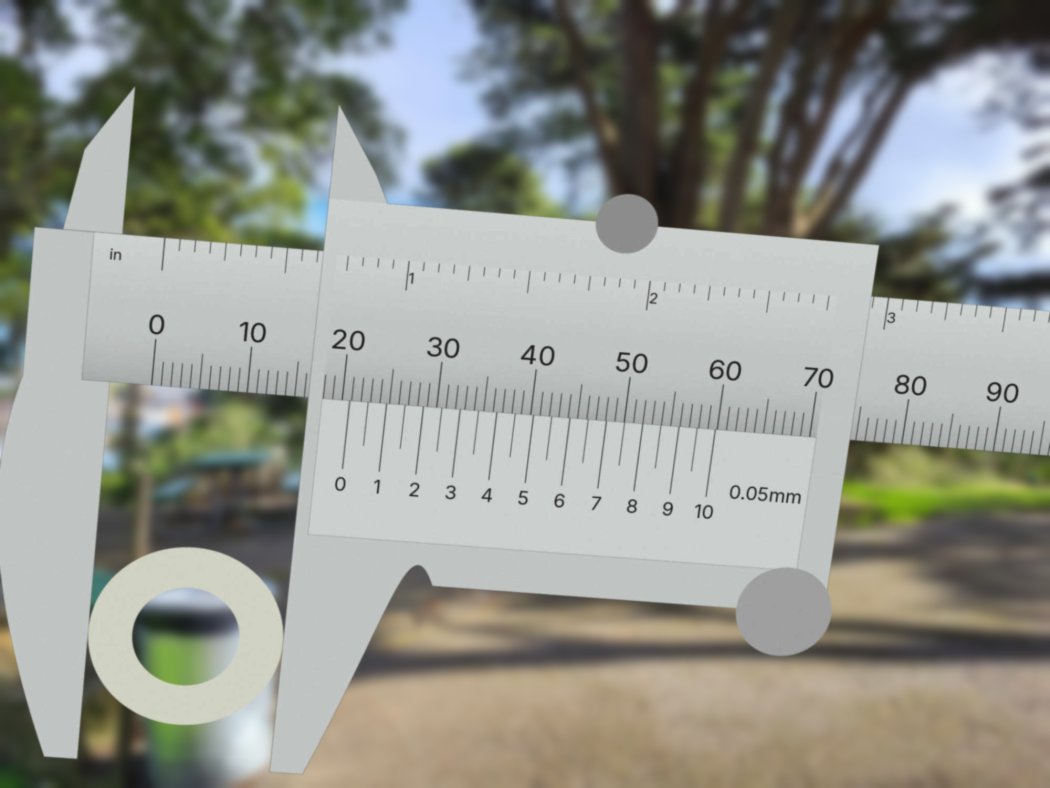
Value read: 20.8,mm
